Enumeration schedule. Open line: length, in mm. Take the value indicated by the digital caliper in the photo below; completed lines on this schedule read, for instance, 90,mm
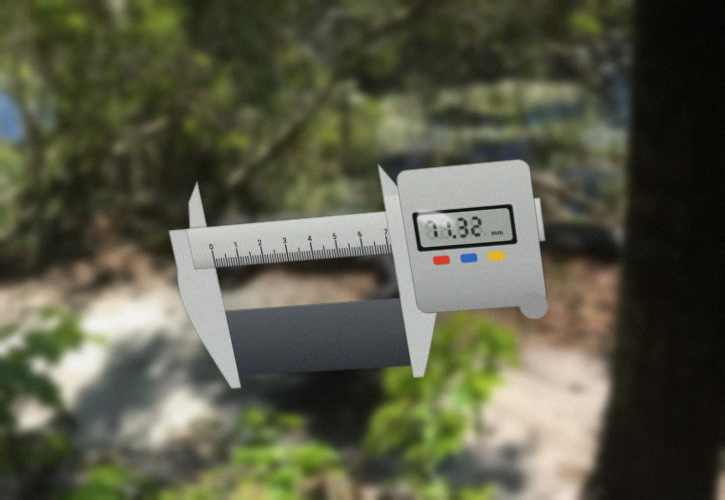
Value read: 71.32,mm
